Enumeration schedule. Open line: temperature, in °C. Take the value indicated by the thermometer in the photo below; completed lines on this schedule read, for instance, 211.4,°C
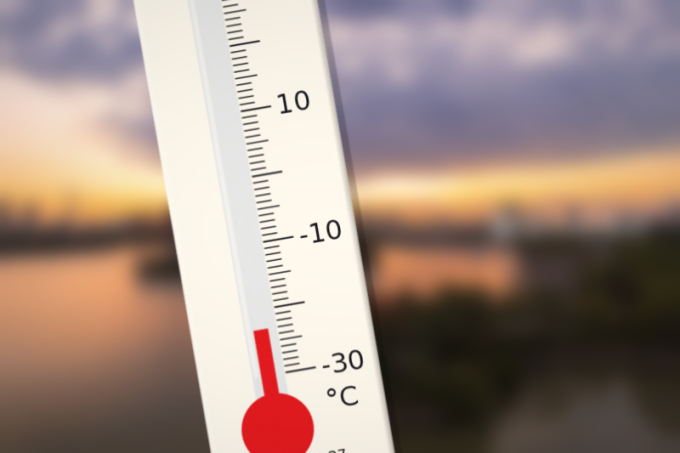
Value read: -23,°C
